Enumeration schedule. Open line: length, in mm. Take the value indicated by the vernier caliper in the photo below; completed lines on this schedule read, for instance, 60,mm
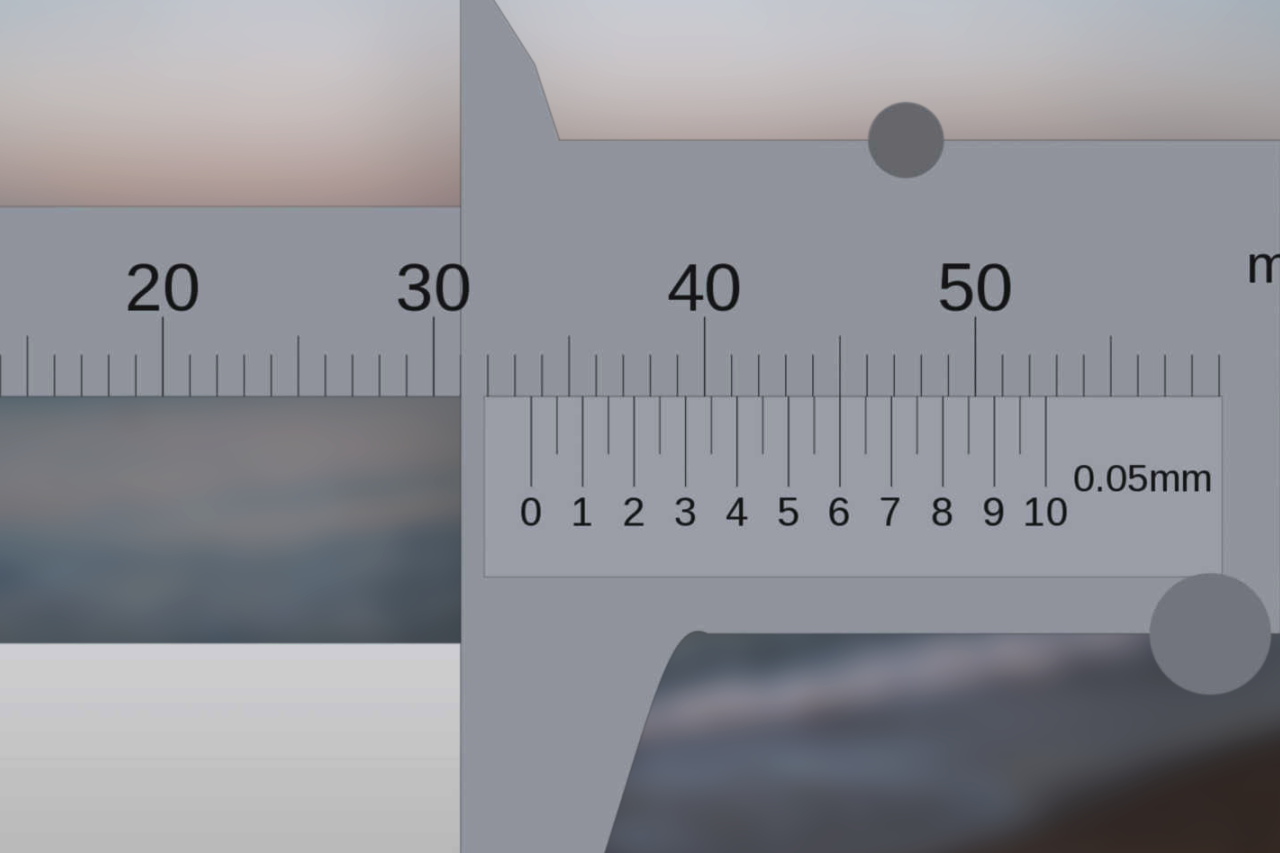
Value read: 33.60,mm
